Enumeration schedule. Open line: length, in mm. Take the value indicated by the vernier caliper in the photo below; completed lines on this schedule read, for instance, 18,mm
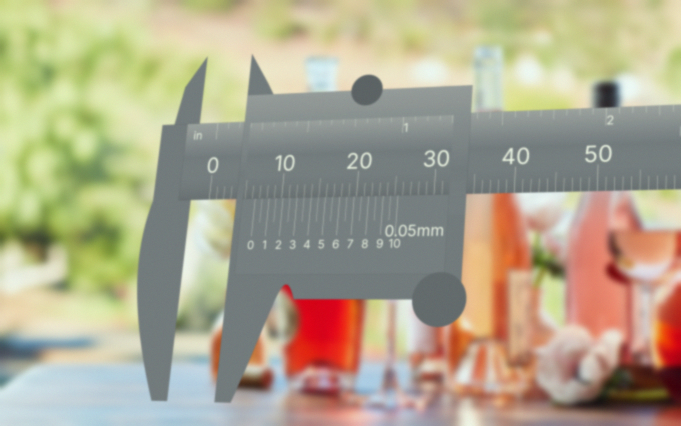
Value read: 6.4,mm
